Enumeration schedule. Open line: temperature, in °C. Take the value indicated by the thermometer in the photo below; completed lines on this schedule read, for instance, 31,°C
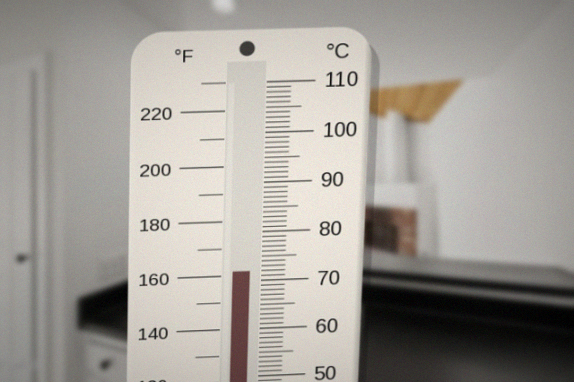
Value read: 72,°C
